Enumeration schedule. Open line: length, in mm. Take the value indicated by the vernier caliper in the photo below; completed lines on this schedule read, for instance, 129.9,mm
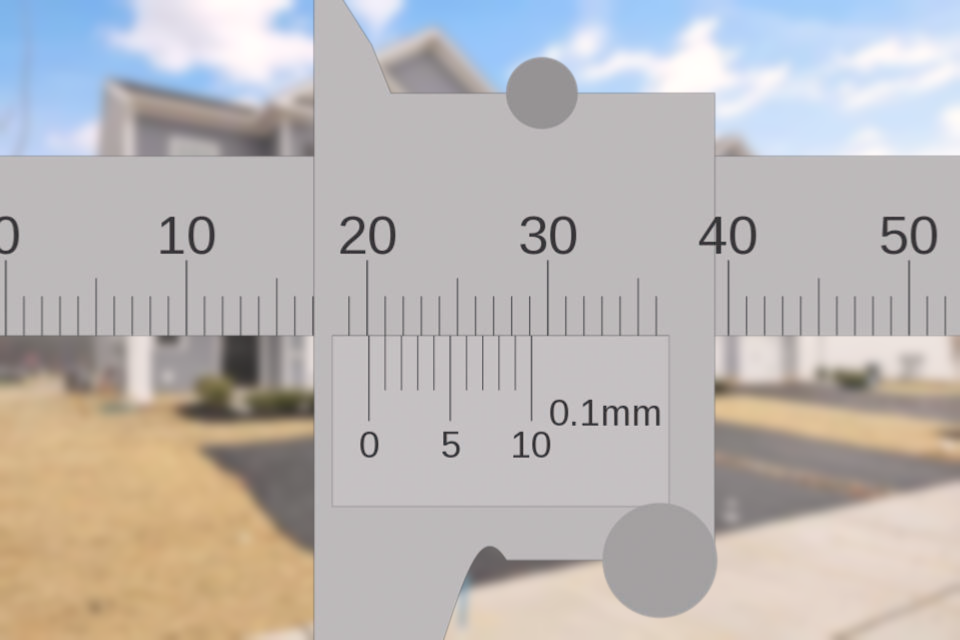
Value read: 20.1,mm
